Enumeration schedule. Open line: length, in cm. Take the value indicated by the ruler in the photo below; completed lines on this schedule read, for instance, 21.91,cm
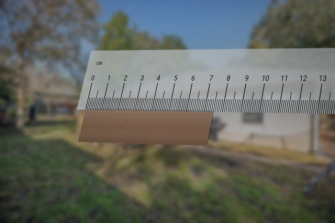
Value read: 7.5,cm
